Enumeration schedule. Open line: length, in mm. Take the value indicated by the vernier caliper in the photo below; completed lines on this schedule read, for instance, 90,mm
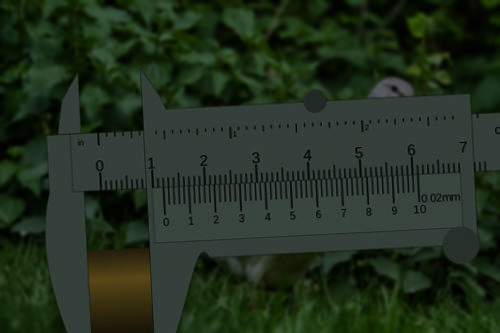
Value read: 12.0,mm
